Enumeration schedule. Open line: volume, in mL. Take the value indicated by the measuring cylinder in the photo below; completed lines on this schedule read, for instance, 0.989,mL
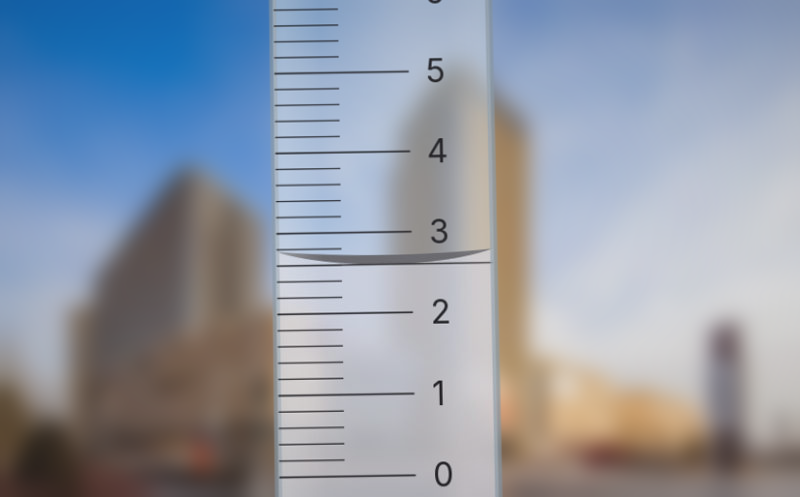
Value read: 2.6,mL
